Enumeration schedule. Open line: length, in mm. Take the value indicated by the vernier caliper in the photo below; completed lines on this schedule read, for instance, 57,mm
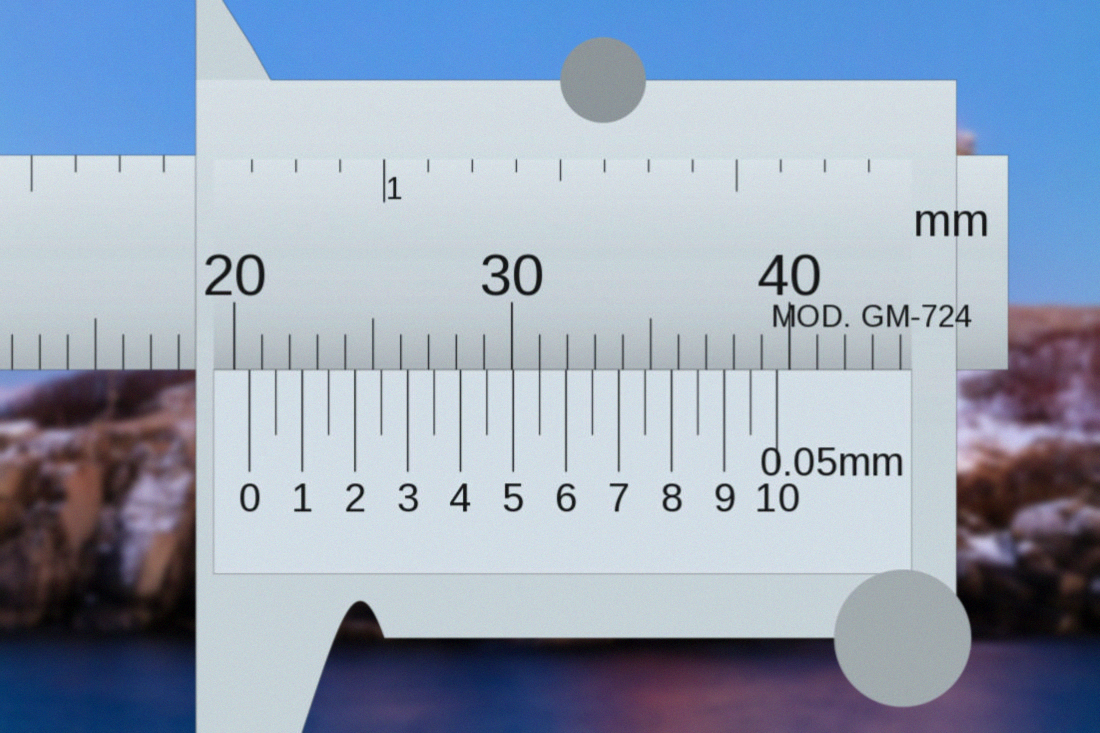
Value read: 20.55,mm
